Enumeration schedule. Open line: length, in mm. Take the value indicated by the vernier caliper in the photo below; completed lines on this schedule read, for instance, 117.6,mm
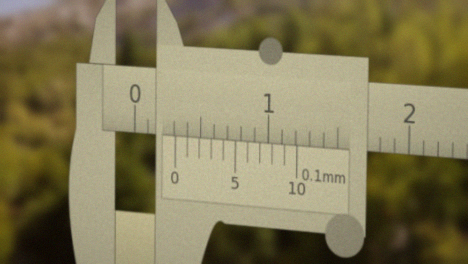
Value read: 3.1,mm
